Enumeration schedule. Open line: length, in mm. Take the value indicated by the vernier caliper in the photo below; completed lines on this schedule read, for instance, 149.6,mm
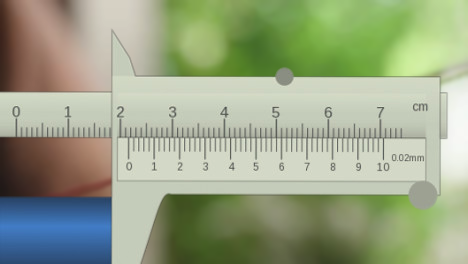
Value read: 21.6,mm
